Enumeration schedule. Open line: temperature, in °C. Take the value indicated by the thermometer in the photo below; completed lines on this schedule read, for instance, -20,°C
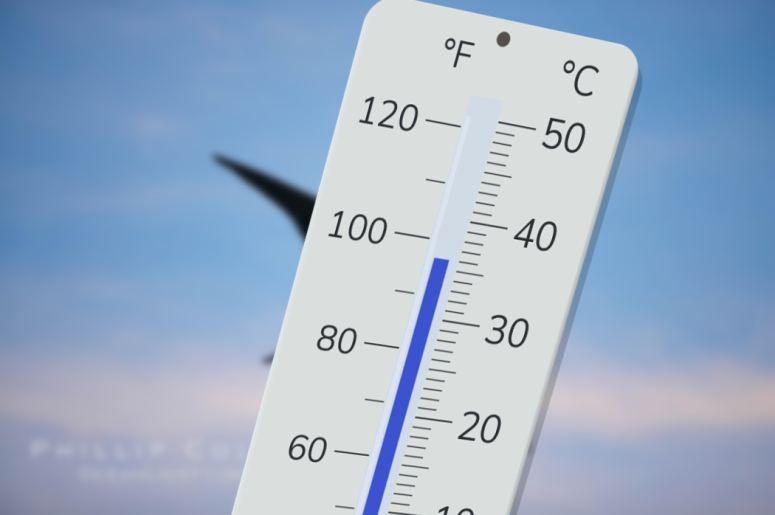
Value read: 36,°C
